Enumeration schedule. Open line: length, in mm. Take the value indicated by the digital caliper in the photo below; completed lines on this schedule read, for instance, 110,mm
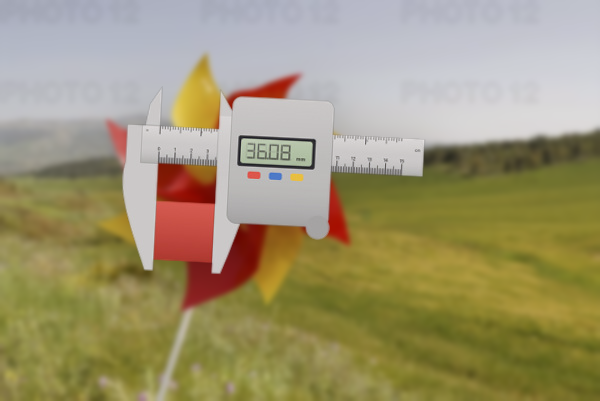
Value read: 36.08,mm
